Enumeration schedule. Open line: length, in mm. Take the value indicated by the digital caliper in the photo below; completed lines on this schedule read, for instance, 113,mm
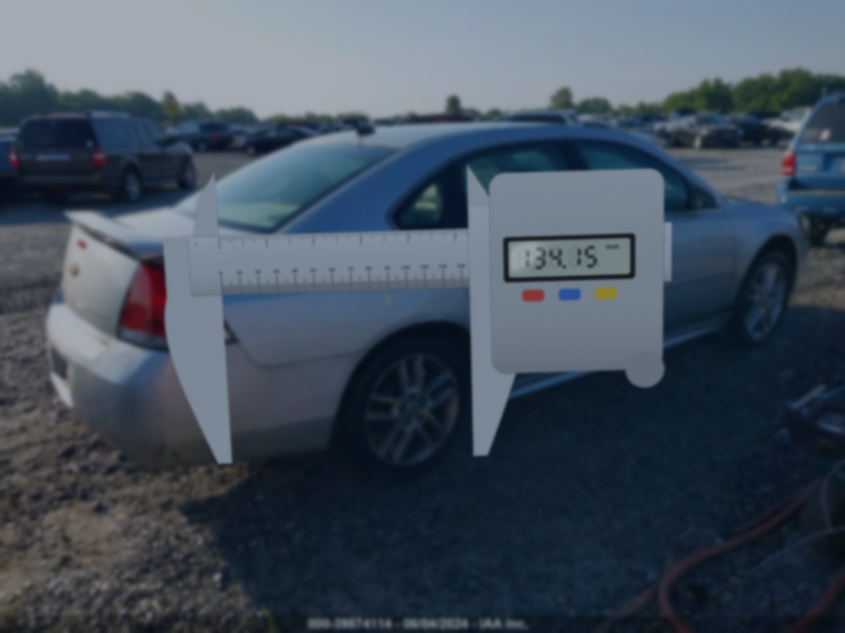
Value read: 134.15,mm
